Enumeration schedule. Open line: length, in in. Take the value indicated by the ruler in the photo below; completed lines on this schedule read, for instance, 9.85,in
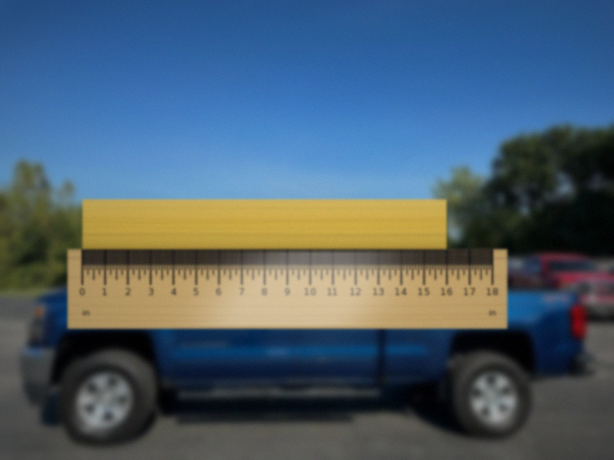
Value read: 16,in
